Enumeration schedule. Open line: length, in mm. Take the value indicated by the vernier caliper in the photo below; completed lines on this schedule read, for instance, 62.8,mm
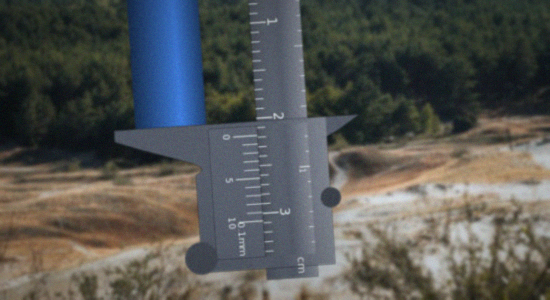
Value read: 21.8,mm
